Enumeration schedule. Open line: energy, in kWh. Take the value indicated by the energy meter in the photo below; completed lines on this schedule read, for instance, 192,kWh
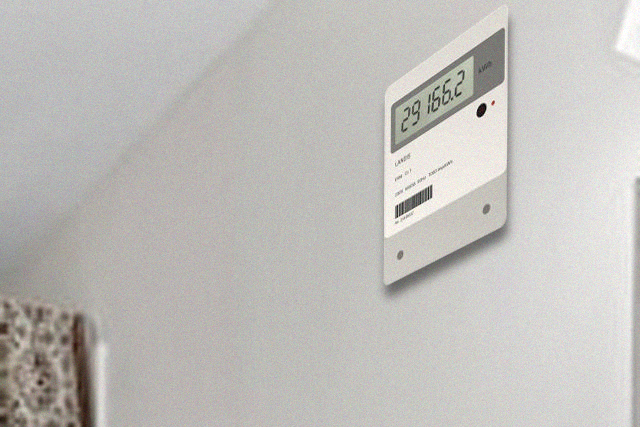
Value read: 29166.2,kWh
